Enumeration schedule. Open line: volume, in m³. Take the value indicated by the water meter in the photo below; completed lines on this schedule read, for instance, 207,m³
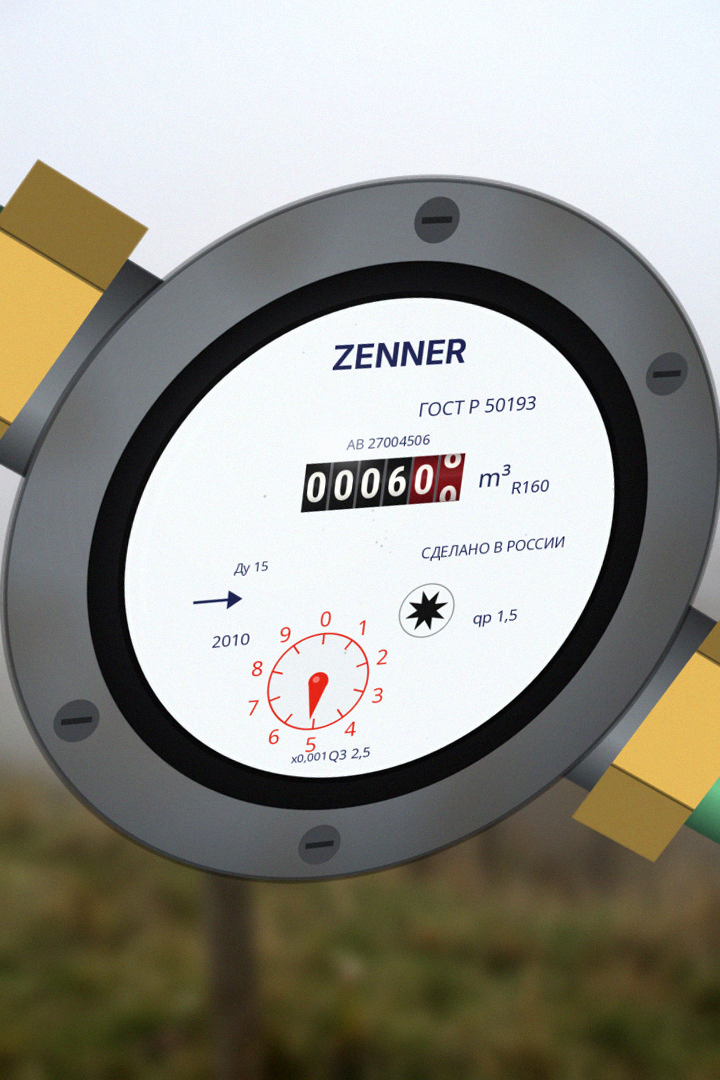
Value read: 6.085,m³
